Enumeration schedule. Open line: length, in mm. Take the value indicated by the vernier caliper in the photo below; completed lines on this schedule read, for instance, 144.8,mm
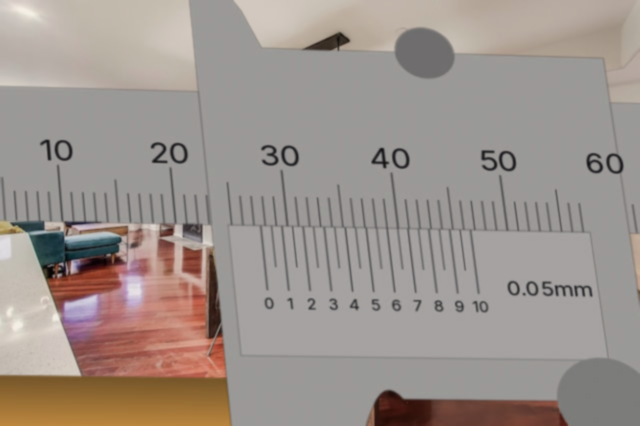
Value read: 27.6,mm
